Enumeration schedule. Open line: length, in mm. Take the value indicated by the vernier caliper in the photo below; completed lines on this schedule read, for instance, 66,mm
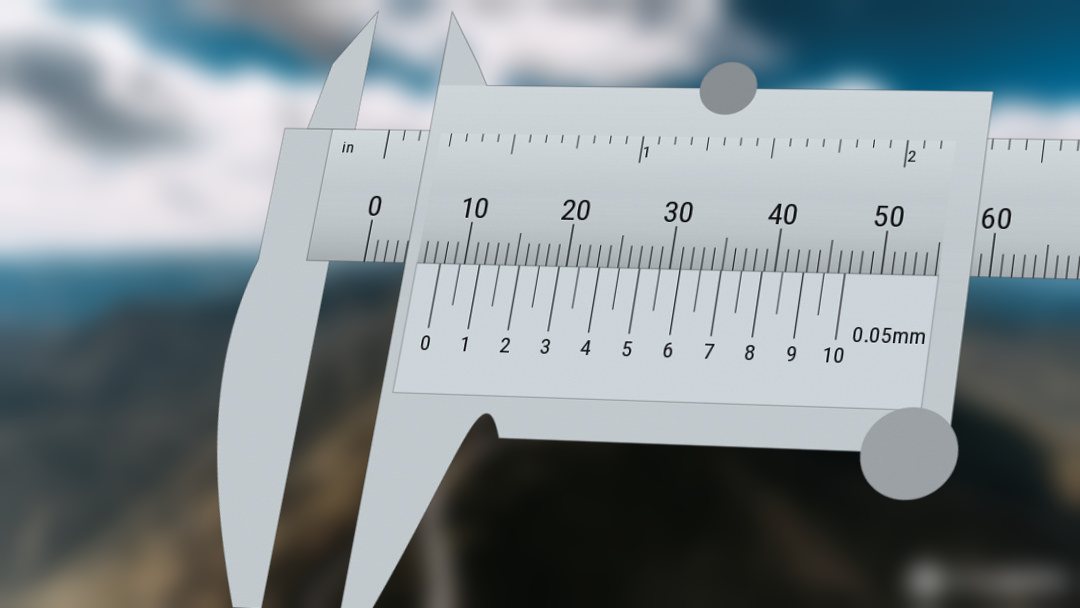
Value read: 7.6,mm
